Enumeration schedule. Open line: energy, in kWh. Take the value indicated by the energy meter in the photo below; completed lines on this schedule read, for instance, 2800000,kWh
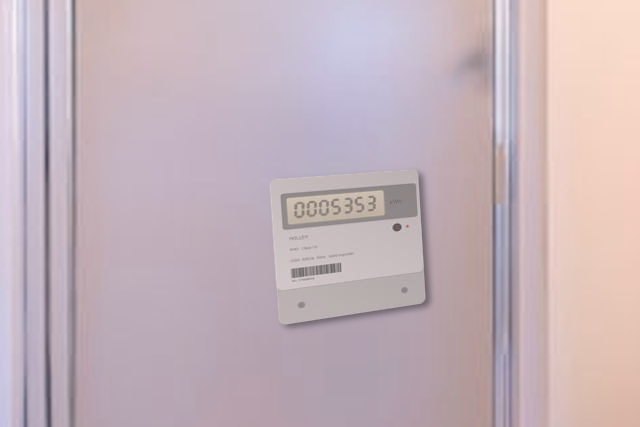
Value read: 5353,kWh
